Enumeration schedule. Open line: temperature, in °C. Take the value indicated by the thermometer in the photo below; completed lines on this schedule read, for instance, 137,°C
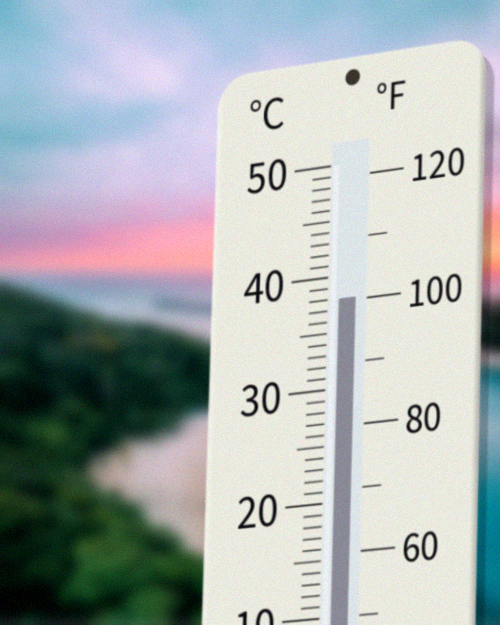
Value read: 38,°C
